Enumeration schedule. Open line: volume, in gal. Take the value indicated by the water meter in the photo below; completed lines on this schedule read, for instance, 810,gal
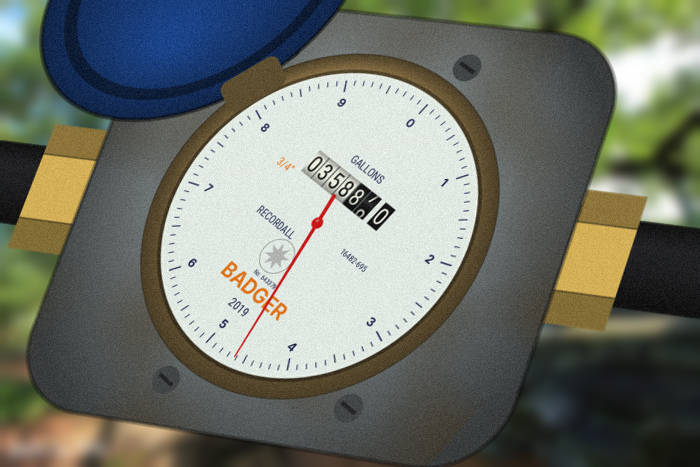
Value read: 358874.6,gal
